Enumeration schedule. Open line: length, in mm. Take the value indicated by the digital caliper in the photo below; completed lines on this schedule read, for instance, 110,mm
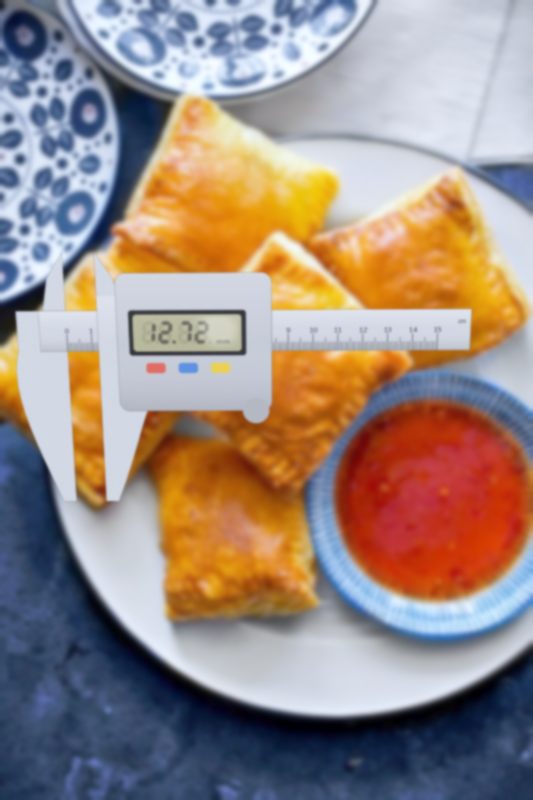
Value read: 12.72,mm
